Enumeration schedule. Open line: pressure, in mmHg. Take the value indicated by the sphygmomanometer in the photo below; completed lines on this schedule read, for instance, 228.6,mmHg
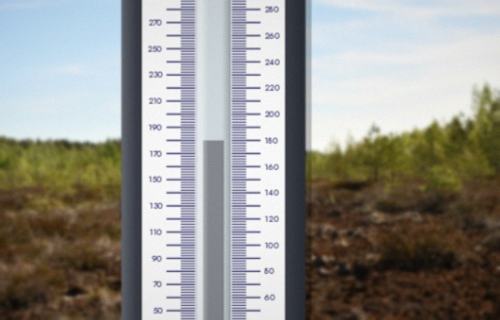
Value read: 180,mmHg
